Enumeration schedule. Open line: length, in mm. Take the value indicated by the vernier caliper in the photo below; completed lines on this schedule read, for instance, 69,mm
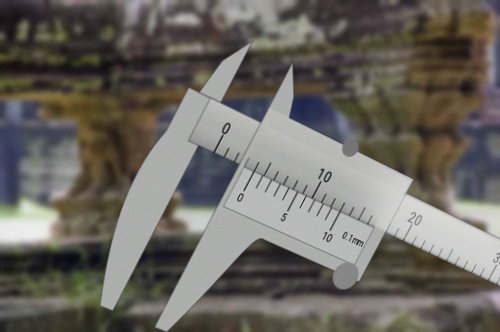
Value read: 4.0,mm
